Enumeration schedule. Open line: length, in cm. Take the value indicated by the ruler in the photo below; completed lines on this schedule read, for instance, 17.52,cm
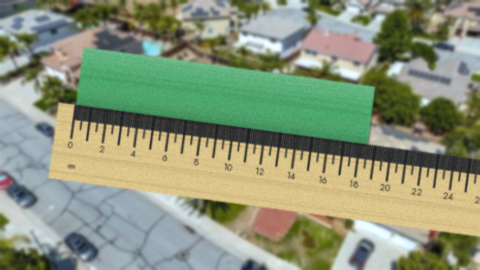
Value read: 18.5,cm
